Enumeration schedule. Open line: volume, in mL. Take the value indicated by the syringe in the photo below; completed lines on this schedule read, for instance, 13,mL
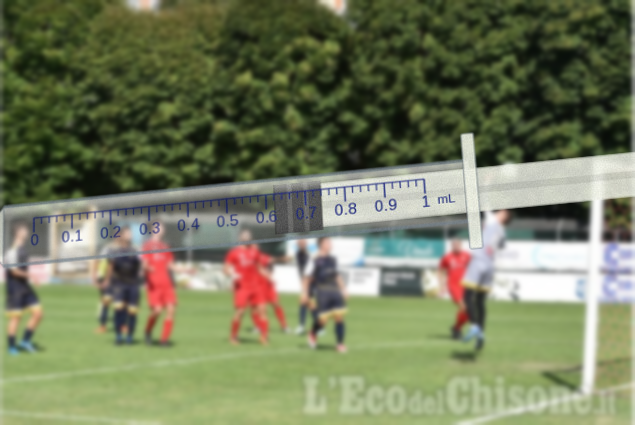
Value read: 0.62,mL
